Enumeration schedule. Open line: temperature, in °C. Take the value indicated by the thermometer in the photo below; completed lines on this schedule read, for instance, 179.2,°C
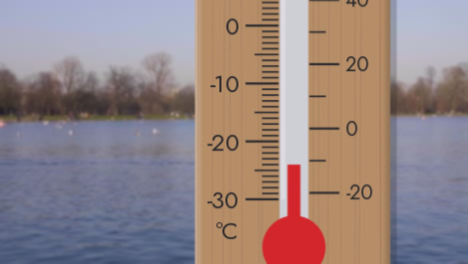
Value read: -24,°C
